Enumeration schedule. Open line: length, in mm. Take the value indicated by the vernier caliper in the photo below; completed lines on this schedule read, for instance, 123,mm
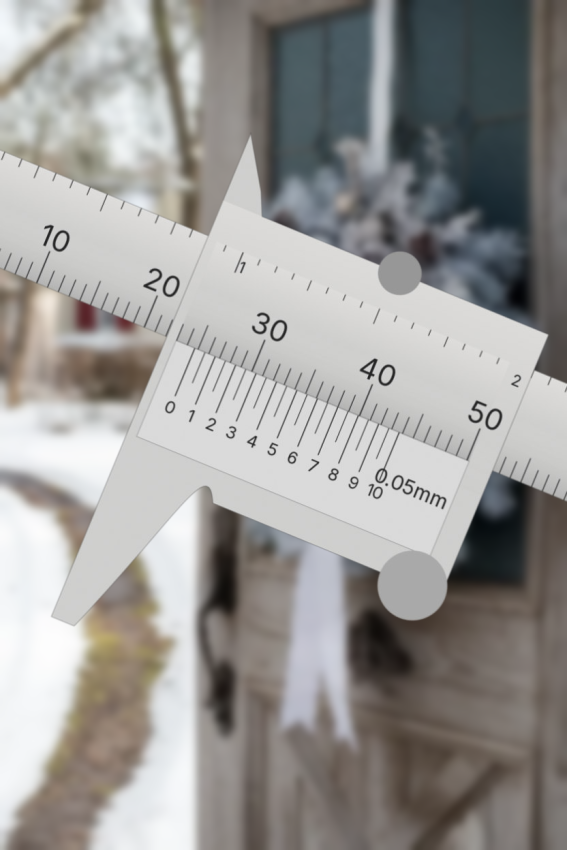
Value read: 24.7,mm
